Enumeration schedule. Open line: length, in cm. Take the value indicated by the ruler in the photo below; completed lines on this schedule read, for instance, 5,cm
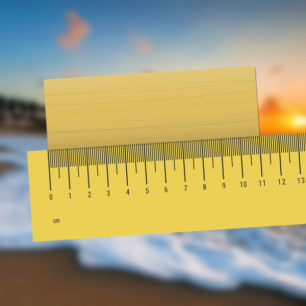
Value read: 11,cm
